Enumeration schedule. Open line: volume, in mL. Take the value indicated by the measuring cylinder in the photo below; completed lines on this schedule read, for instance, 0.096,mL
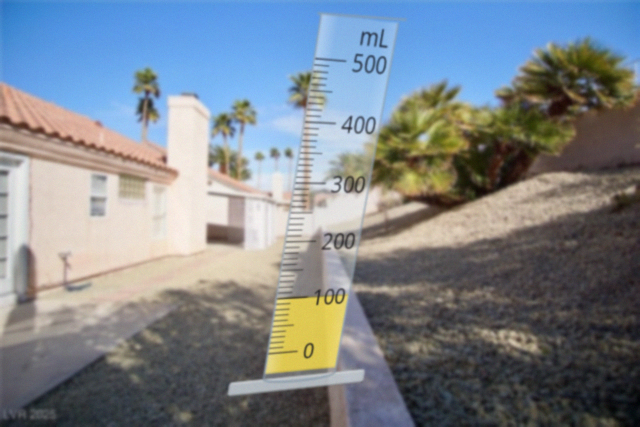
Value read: 100,mL
